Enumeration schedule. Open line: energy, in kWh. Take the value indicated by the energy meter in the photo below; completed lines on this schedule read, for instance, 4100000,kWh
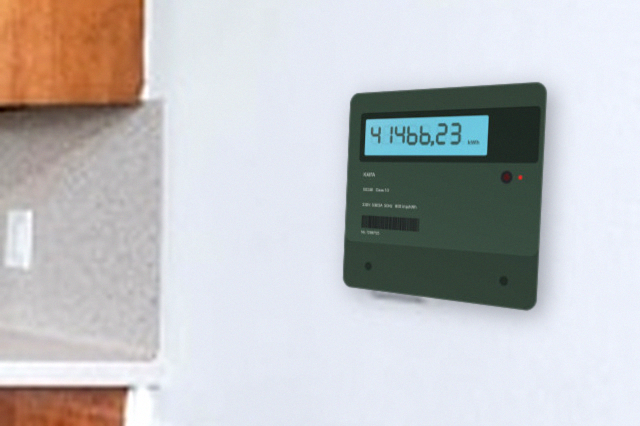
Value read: 41466.23,kWh
